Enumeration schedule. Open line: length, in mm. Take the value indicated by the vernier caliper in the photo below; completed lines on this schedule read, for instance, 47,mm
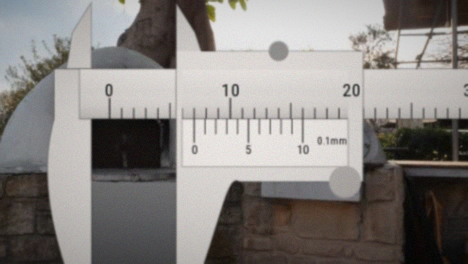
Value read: 7.0,mm
